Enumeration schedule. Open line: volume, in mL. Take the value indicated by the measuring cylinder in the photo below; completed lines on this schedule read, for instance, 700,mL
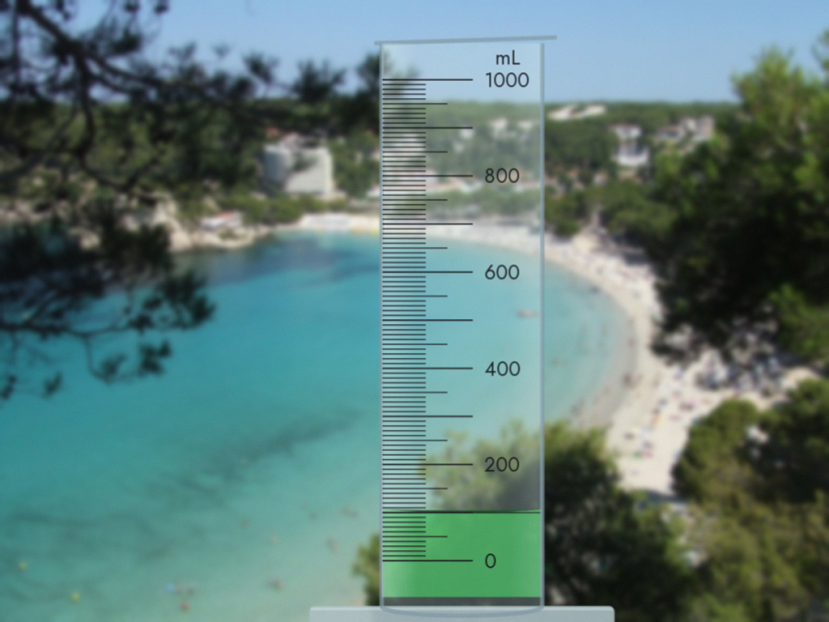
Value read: 100,mL
